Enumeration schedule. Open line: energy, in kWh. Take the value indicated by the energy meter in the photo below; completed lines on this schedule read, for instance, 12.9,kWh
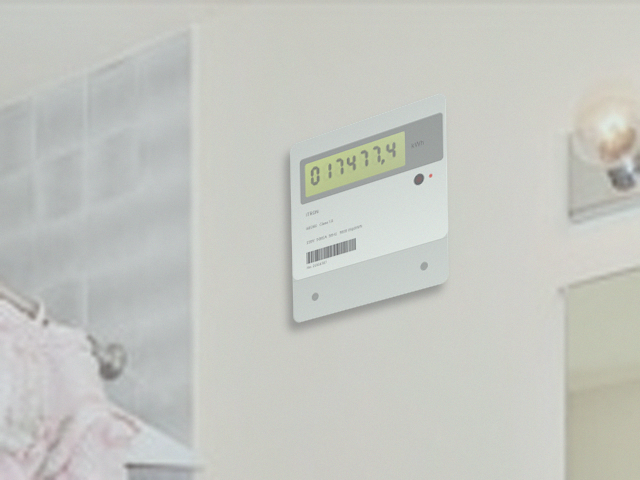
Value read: 17477.4,kWh
